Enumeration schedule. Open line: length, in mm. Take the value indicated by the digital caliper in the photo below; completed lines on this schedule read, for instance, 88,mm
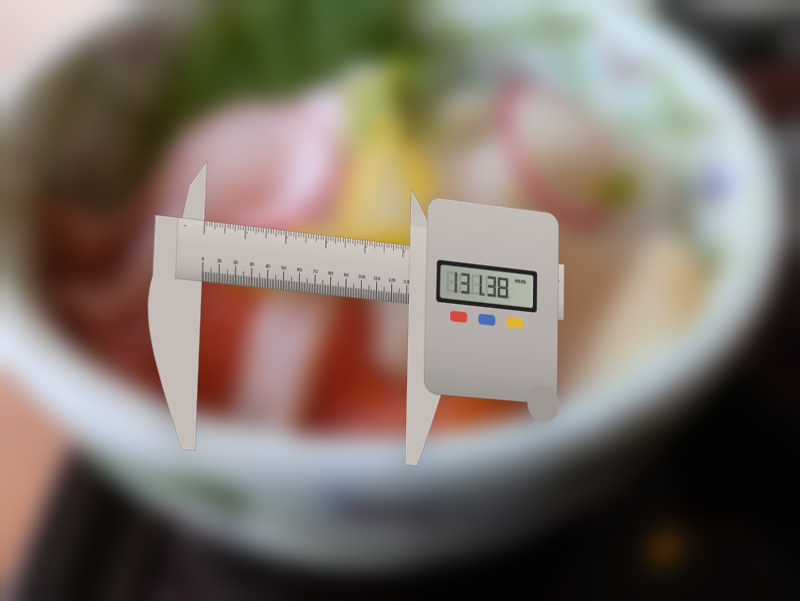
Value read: 131.38,mm
